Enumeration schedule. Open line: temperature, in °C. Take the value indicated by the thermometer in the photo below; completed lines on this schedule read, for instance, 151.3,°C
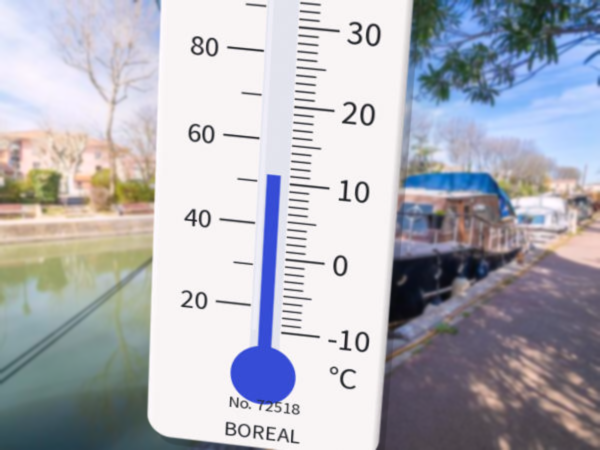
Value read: 11,°C
